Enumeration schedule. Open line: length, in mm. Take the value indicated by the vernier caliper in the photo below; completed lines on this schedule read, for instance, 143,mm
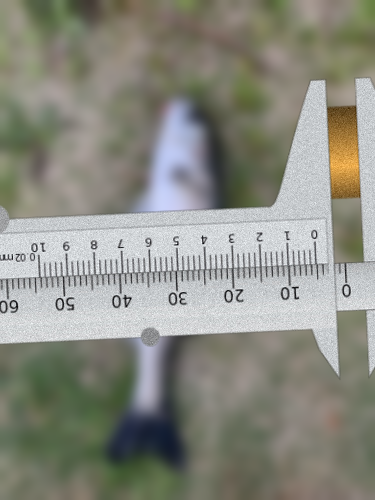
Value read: 5.2,mm
